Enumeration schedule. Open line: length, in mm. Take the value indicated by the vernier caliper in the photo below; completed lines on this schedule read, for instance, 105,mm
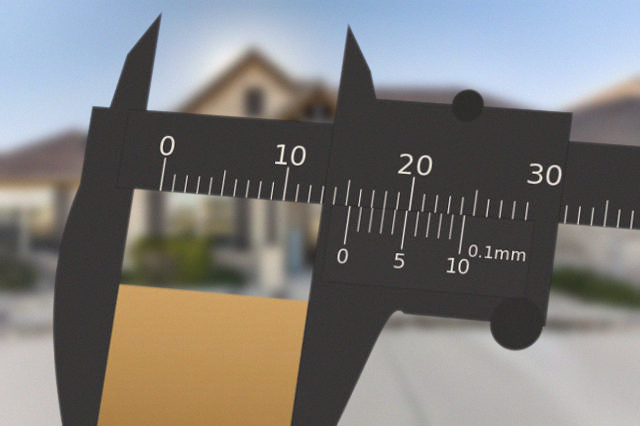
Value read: 15.3,mm
